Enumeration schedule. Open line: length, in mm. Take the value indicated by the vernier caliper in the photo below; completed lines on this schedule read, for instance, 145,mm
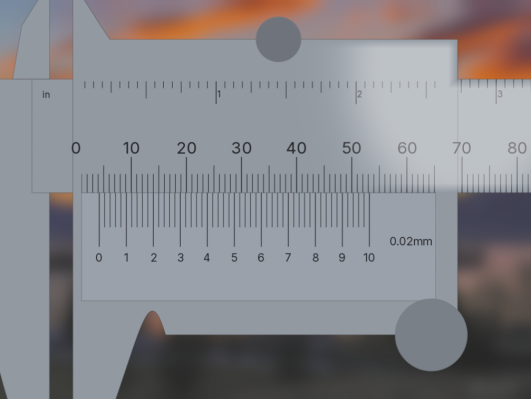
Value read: 4.2,mm
